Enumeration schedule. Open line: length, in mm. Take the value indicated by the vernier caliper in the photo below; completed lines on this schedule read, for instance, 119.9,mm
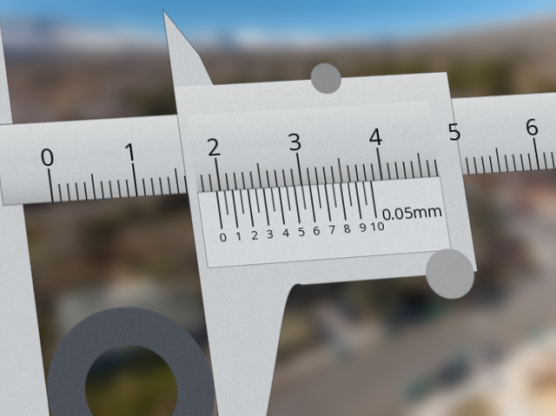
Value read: 19.6,mm
